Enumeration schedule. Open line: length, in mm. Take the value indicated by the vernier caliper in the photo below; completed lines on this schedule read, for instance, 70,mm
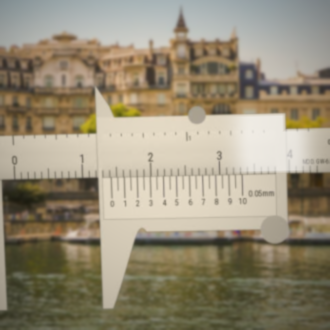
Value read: 14.2,mm
